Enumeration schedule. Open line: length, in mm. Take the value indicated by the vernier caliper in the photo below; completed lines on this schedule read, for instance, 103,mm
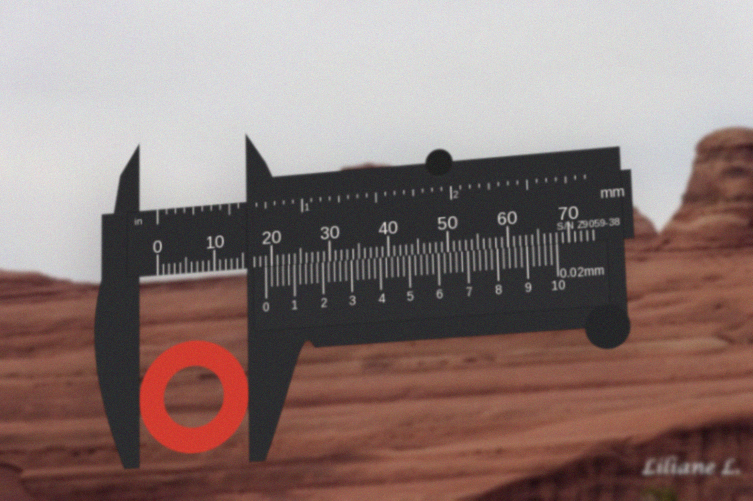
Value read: 19.0,mm
